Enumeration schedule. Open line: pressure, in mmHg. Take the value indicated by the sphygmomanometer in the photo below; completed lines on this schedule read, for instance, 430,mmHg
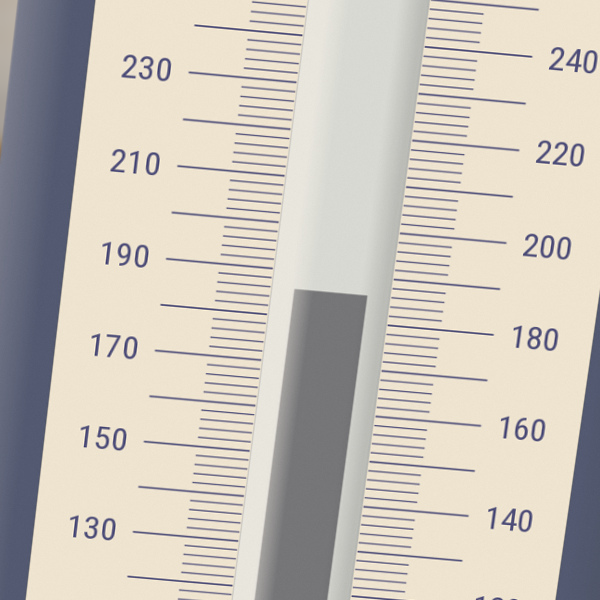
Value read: 186,mmHg
